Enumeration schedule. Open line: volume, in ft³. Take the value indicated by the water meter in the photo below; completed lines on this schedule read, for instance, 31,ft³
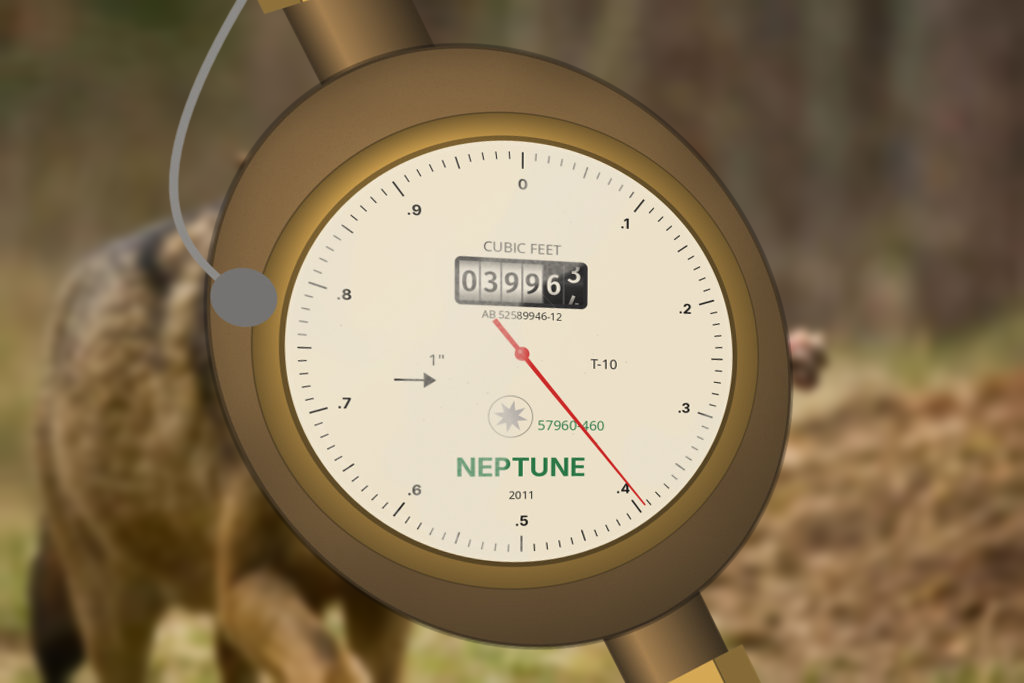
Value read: 39963.39,ft³
